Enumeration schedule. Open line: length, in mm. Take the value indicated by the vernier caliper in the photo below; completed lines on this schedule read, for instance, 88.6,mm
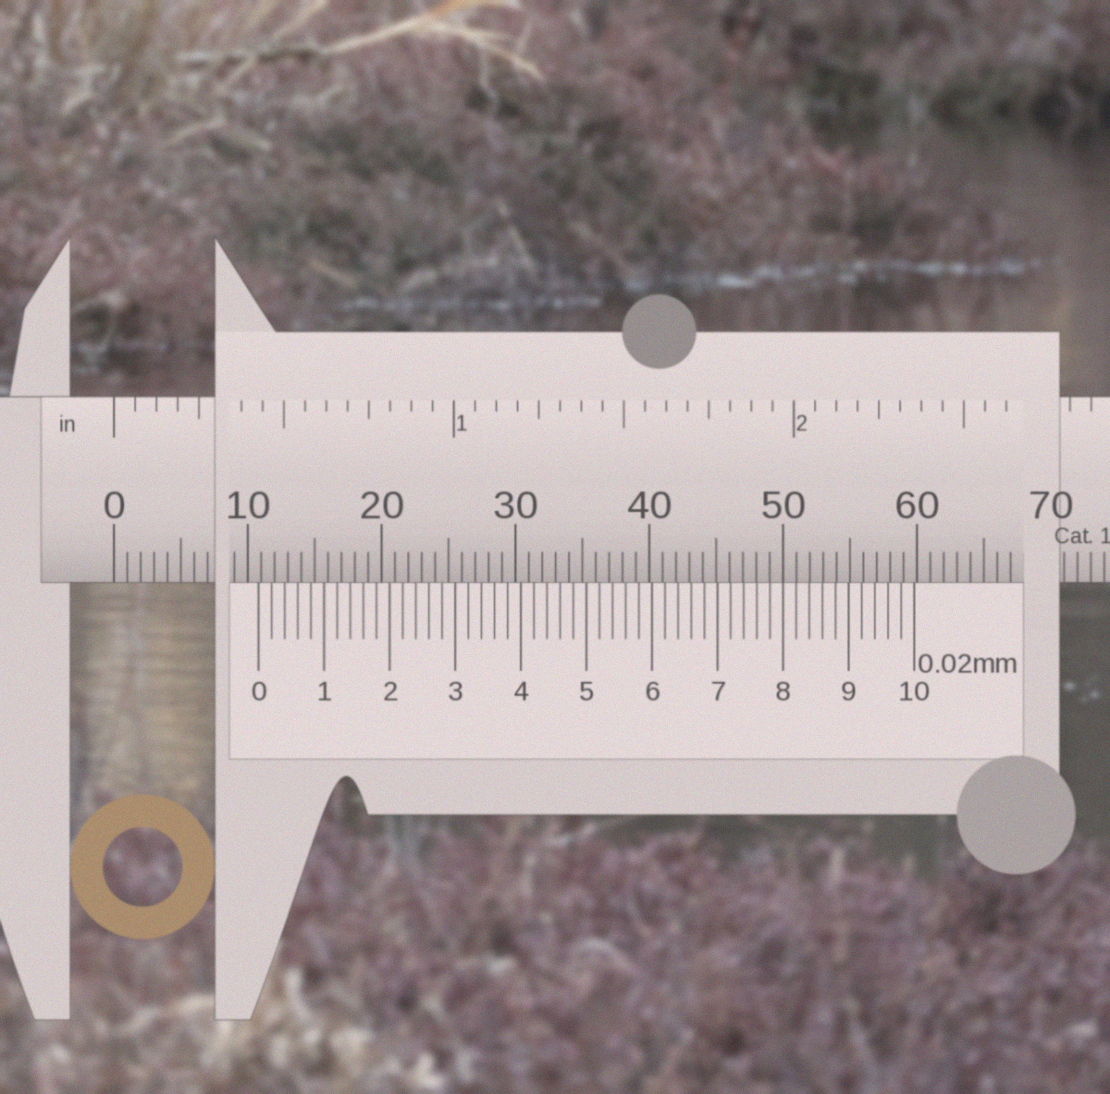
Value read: 10.8,mm
